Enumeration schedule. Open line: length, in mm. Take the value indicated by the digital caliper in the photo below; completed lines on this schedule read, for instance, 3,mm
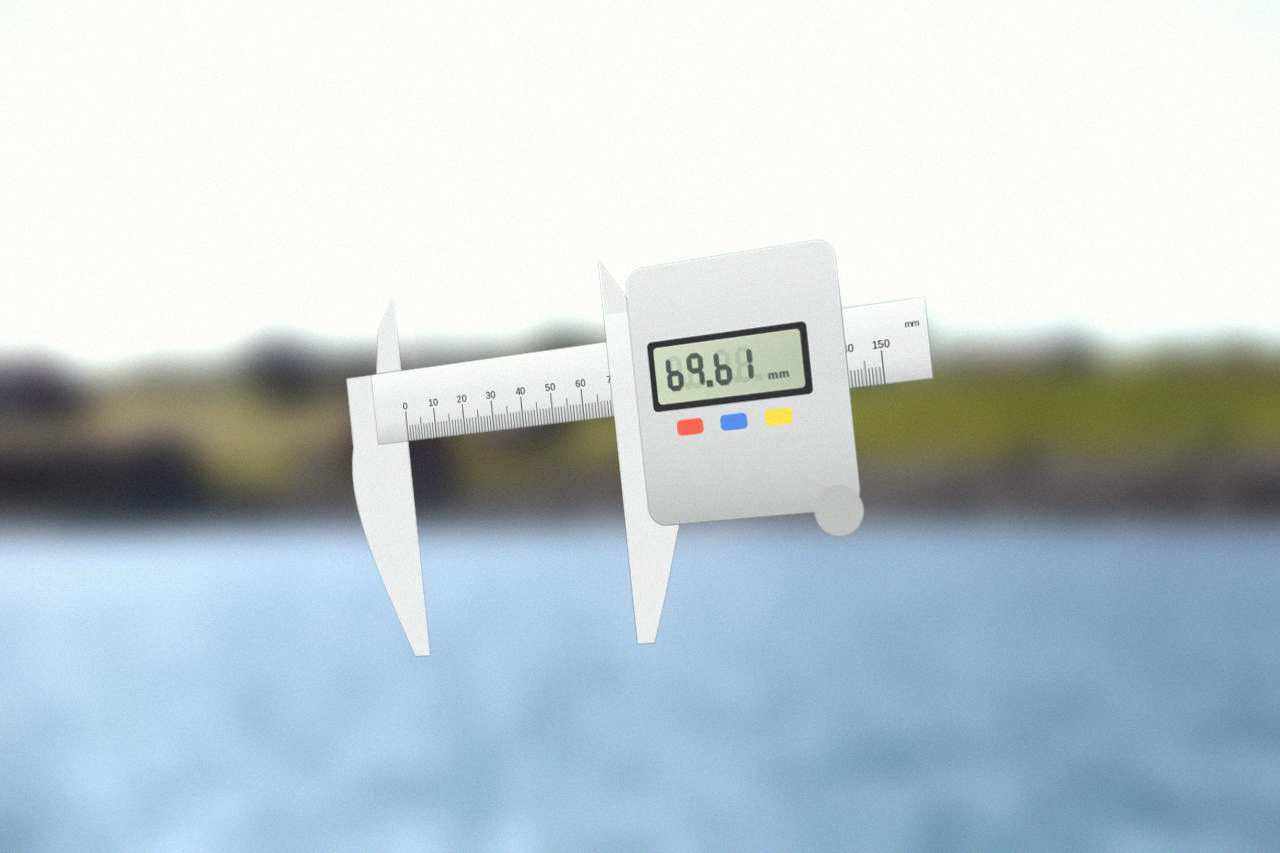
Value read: 69.61,mm
